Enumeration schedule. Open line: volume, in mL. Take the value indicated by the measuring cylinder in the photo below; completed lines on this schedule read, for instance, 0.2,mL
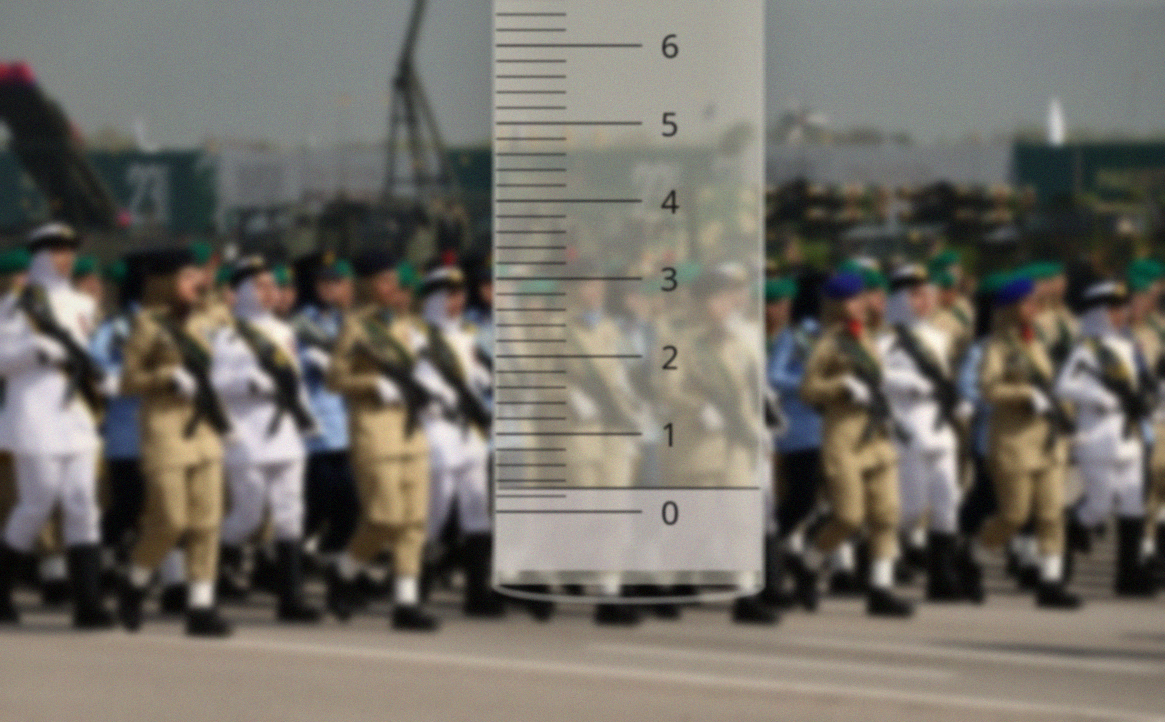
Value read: 0.3,mL
